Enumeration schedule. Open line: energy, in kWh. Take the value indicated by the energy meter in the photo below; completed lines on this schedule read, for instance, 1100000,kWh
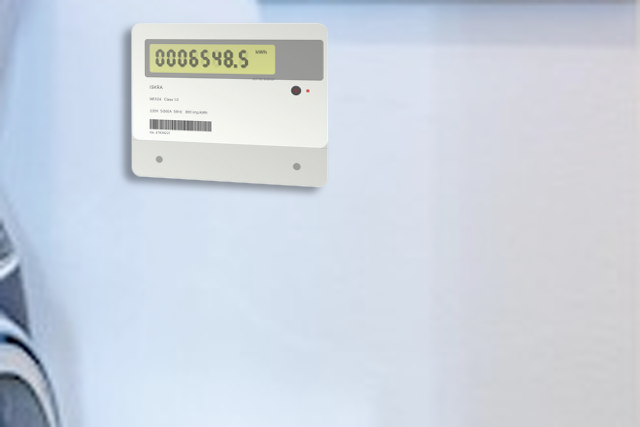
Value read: 6548.5,kWh
